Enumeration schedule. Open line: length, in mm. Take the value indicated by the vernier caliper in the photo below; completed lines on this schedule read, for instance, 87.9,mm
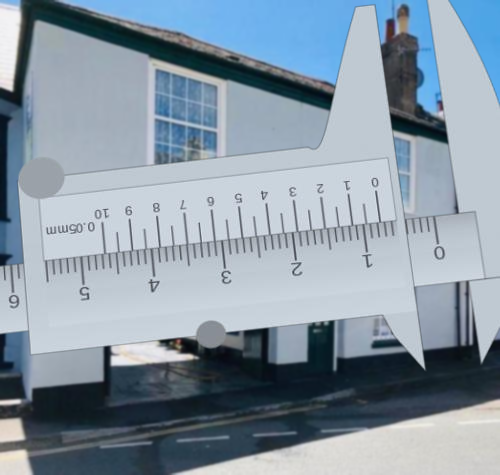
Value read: 7.6,mm
